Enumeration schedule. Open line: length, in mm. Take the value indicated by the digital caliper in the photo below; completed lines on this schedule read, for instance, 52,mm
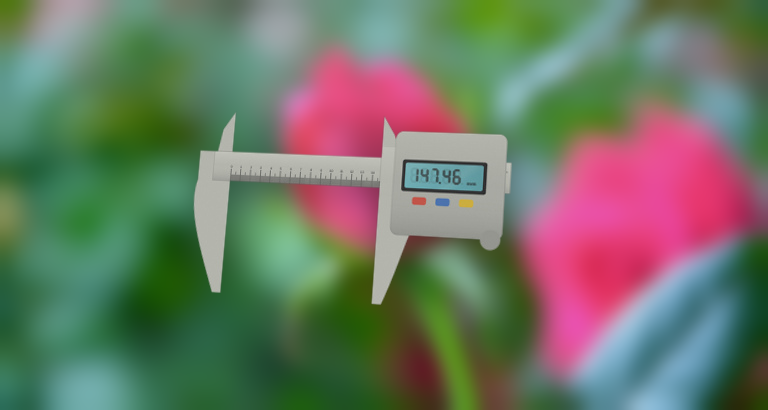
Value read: 147.46,mm
